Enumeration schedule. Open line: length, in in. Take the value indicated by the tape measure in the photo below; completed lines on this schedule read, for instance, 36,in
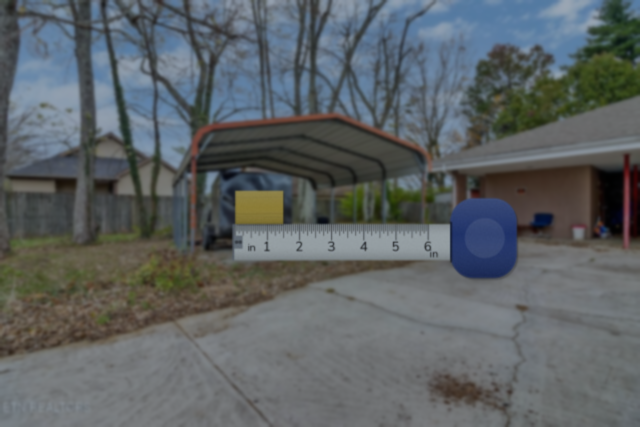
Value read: 1.5,in
